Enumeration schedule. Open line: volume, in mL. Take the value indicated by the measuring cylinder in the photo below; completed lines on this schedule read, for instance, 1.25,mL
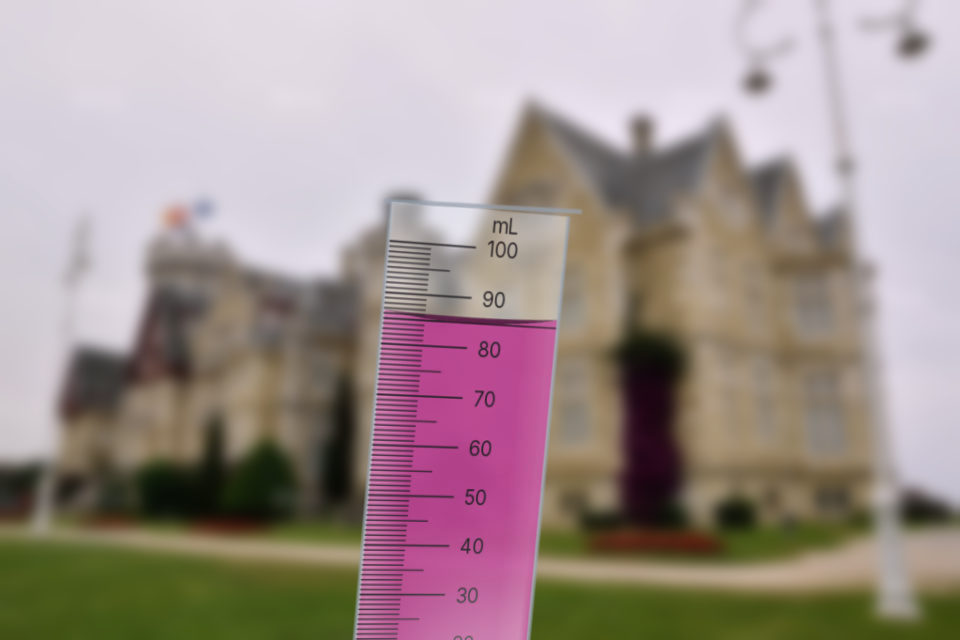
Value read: 85,mL
